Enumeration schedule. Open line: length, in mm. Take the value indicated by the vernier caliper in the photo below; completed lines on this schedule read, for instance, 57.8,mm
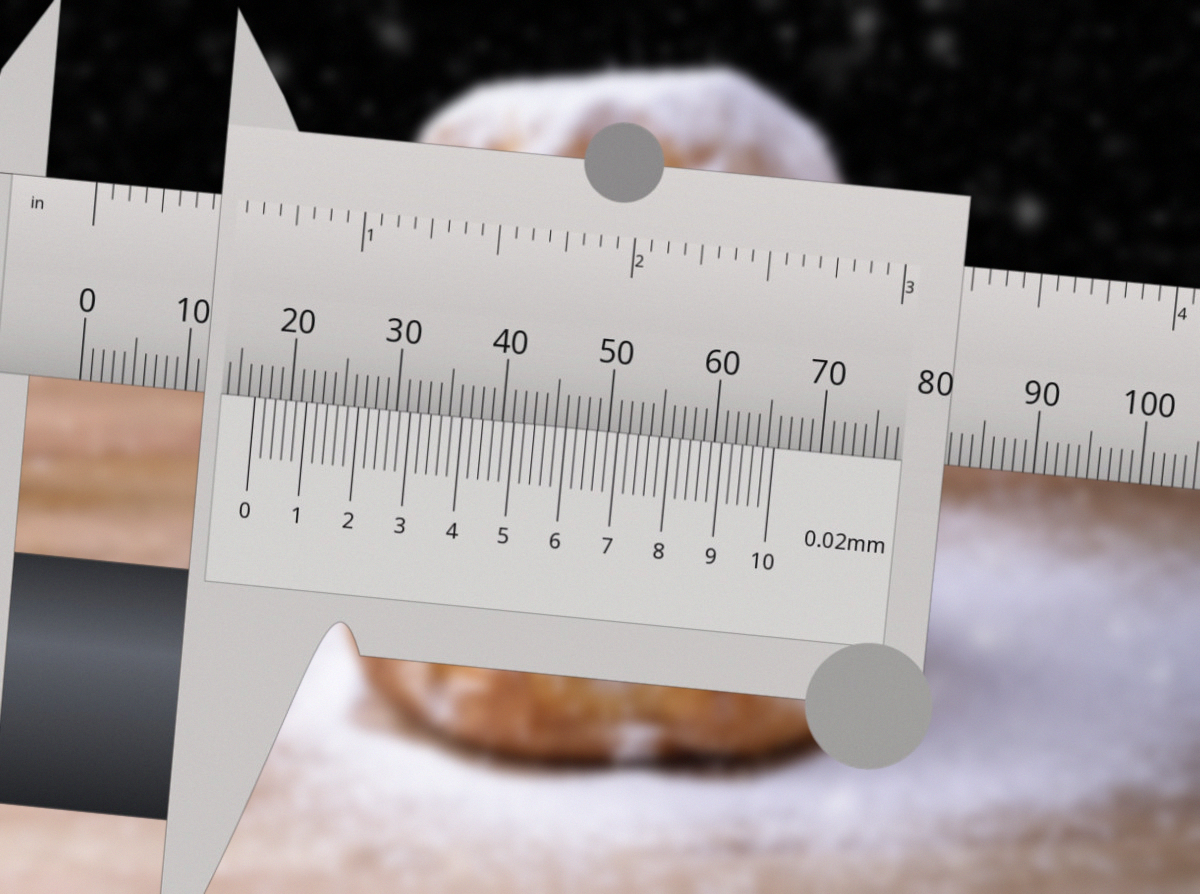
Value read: 16.6,mm
